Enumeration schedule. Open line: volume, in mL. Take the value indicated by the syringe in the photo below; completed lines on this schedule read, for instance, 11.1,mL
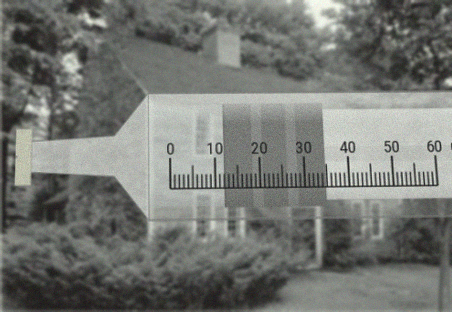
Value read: 12,mL
